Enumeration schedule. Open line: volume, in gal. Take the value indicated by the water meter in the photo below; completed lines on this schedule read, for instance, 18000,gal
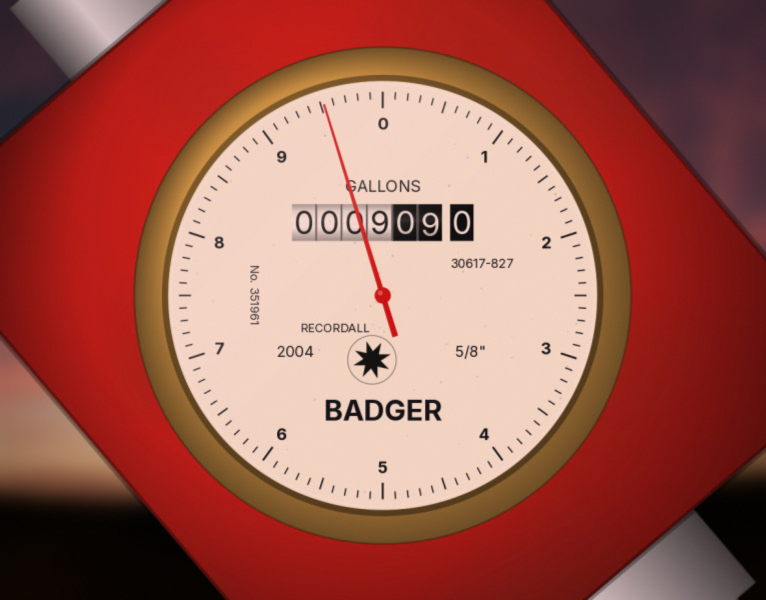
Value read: 9089.5,gal
